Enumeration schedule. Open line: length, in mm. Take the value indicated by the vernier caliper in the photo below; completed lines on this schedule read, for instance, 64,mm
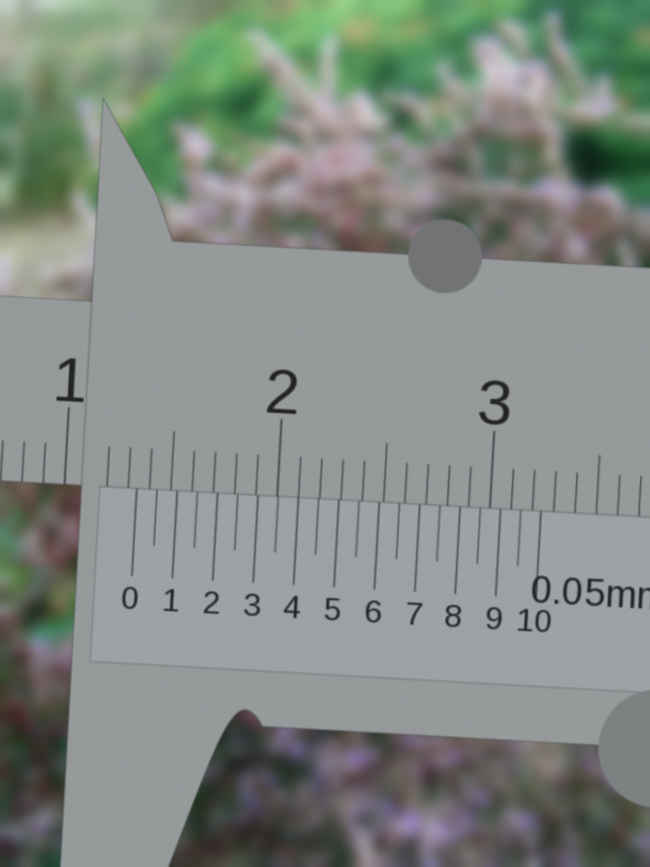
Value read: 13.4,mm
